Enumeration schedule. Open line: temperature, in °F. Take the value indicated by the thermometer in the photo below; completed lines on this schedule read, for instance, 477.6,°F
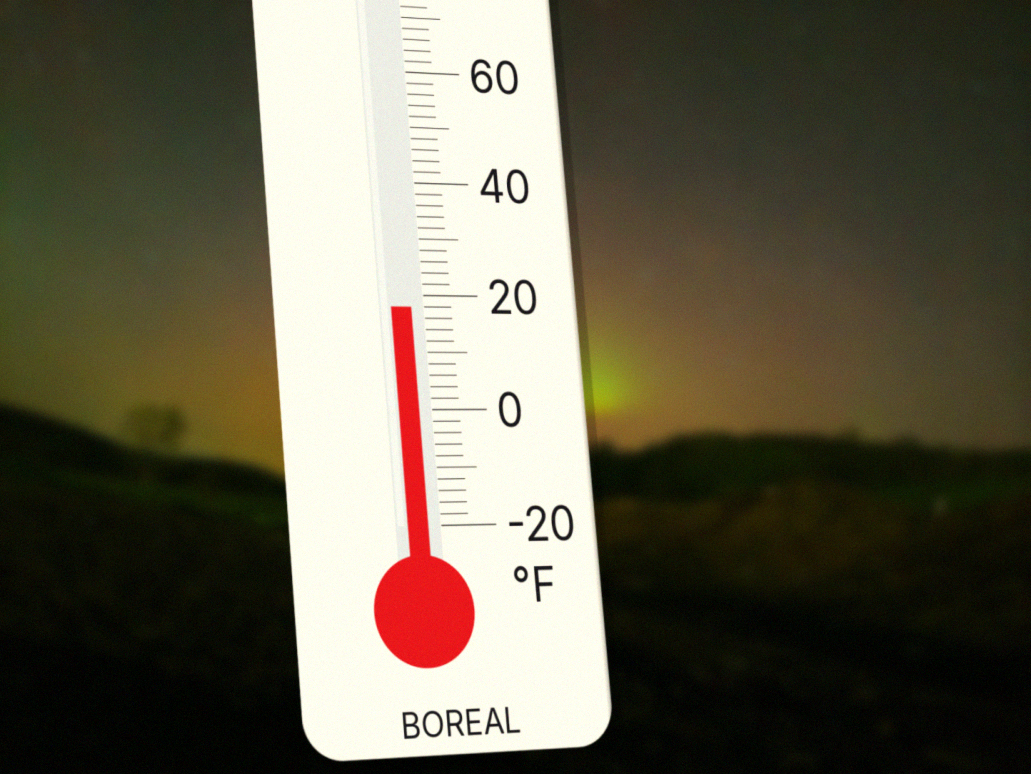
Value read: 18,°F
